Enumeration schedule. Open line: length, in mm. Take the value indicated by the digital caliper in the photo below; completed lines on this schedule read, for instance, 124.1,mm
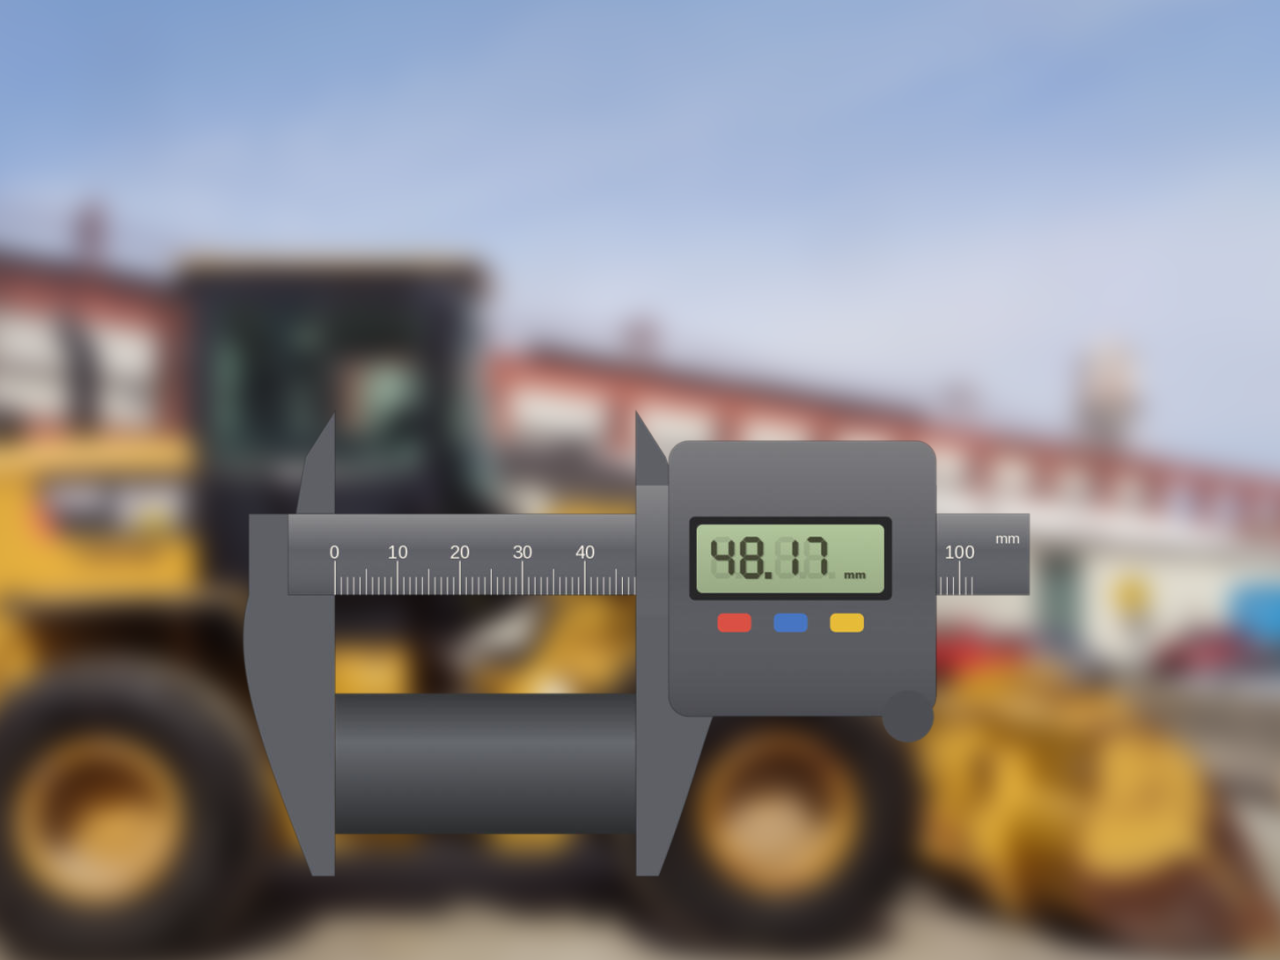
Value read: 48.17,mm
